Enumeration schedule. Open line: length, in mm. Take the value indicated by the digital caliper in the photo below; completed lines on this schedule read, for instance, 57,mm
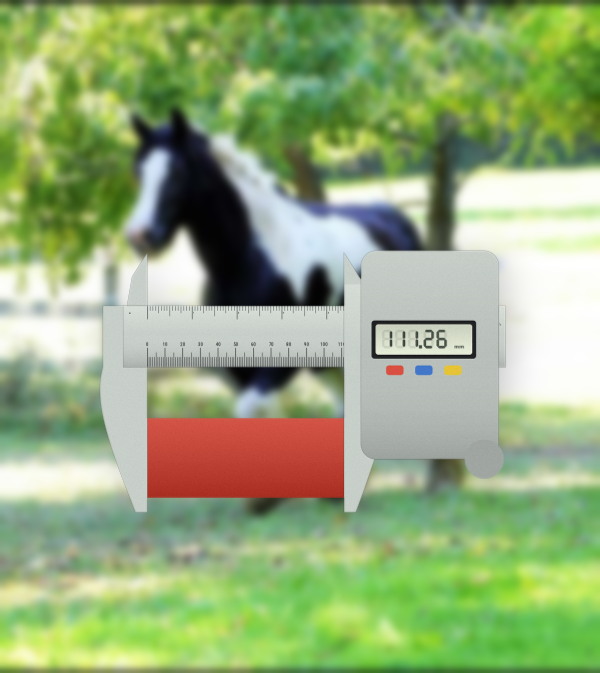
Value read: 111.26,mm
